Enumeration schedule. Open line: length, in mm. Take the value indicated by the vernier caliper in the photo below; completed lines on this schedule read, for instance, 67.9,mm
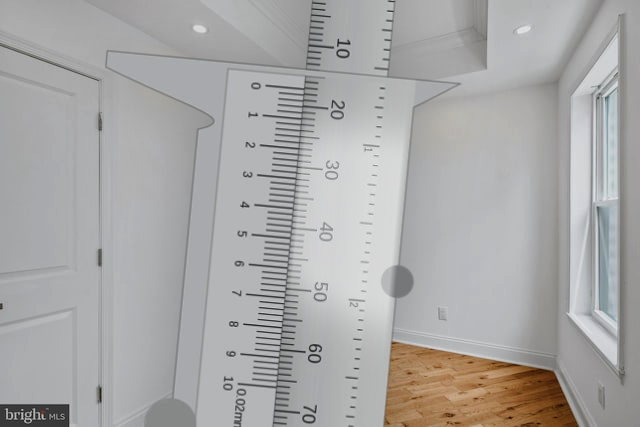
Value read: 17.2,mm
